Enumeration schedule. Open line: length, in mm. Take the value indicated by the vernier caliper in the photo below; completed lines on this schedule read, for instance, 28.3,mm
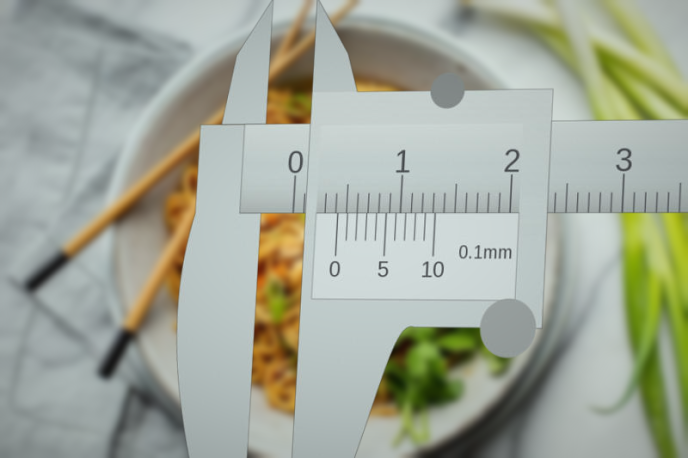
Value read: 4.2,mm
